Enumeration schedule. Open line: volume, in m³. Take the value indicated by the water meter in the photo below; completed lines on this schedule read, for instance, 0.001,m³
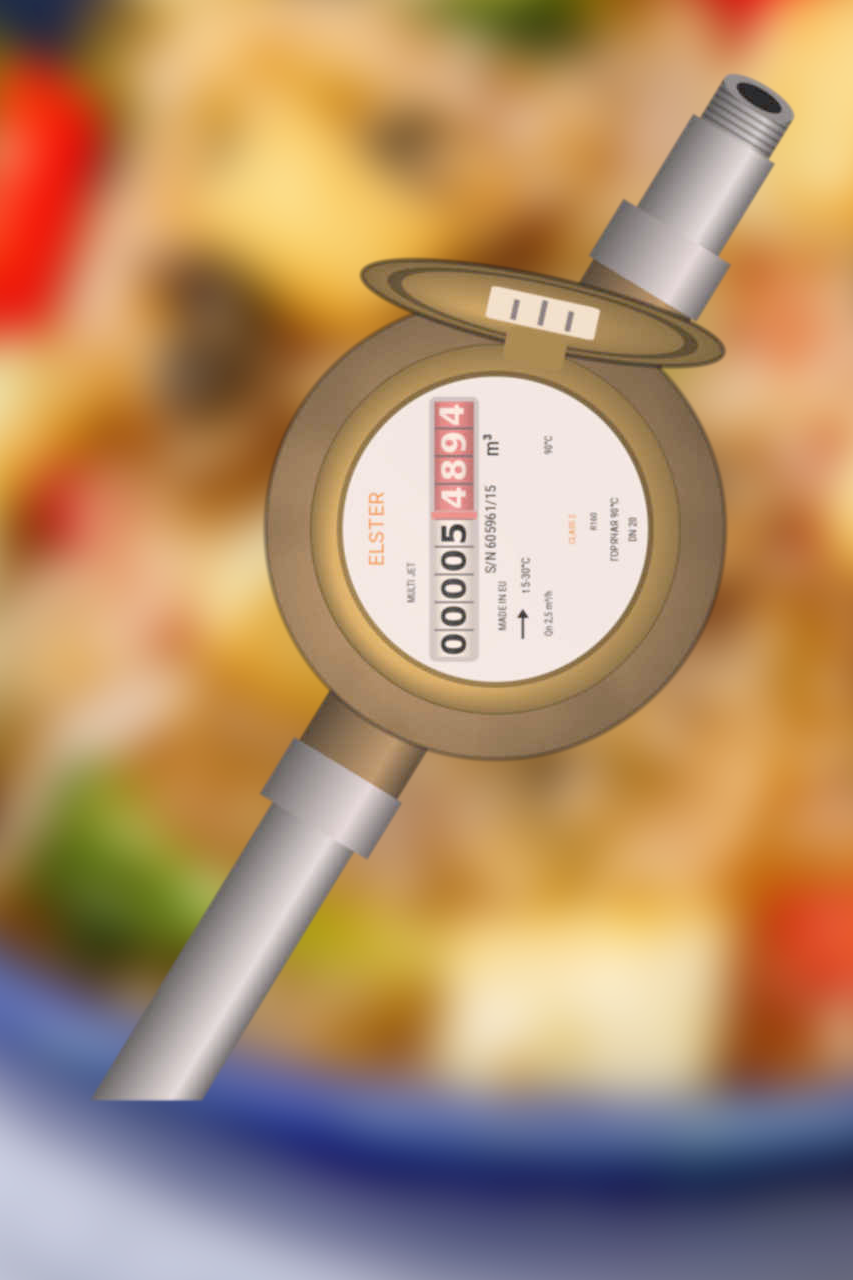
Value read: 5.4894,m³
